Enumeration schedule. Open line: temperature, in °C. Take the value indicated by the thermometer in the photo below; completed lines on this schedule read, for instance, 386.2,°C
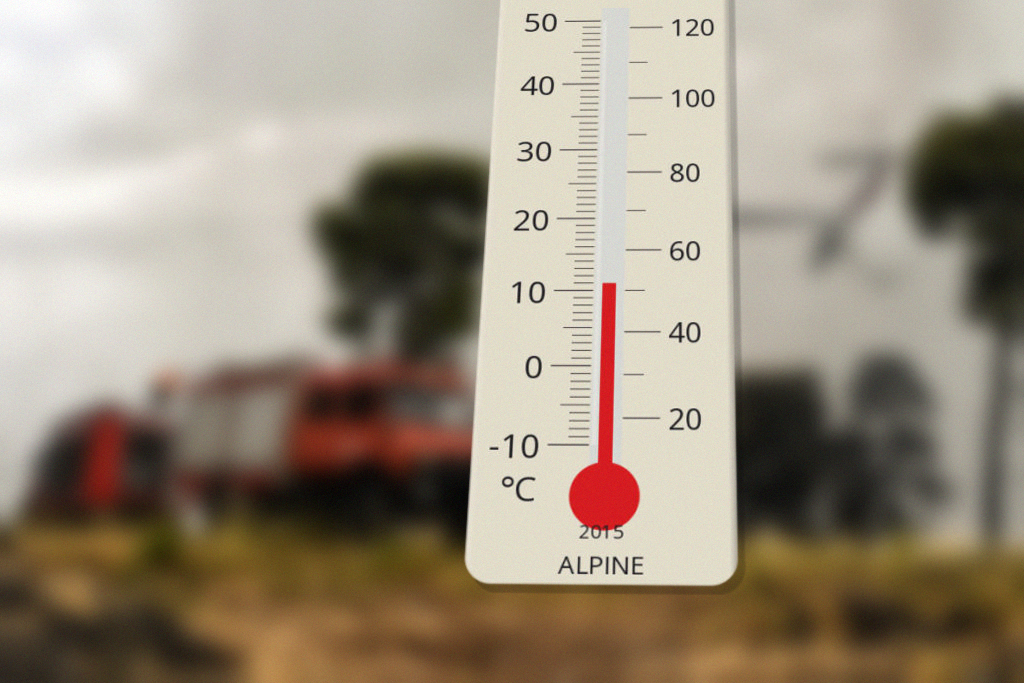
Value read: 11,°C
